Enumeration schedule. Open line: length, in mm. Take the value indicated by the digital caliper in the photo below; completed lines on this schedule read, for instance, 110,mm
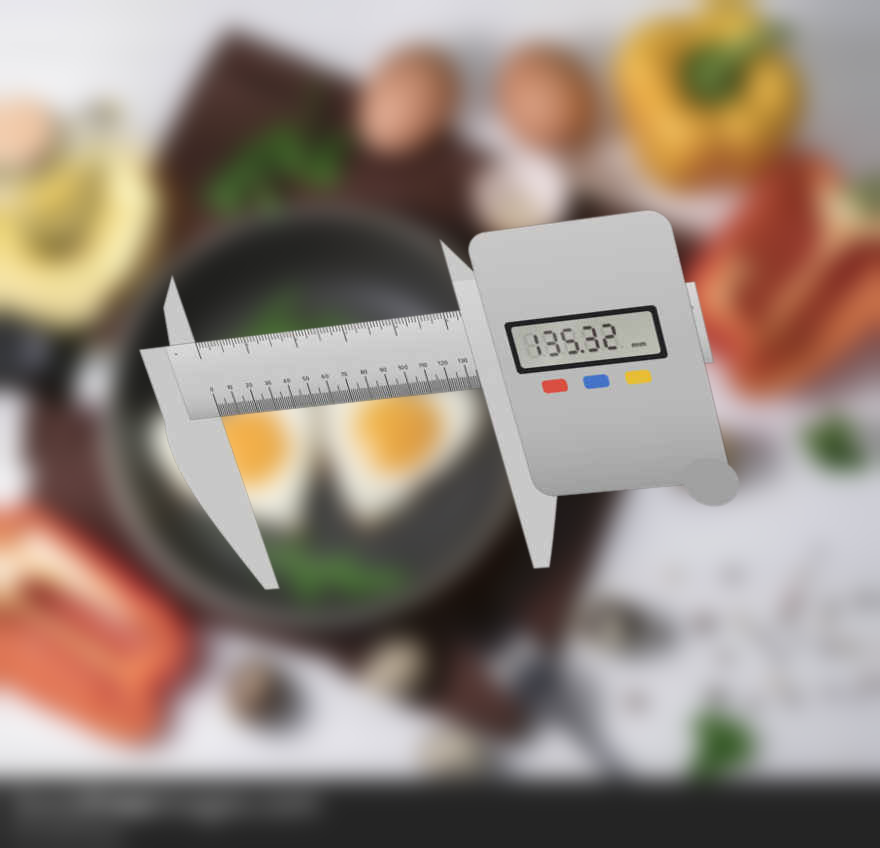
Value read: 135.32,mm
